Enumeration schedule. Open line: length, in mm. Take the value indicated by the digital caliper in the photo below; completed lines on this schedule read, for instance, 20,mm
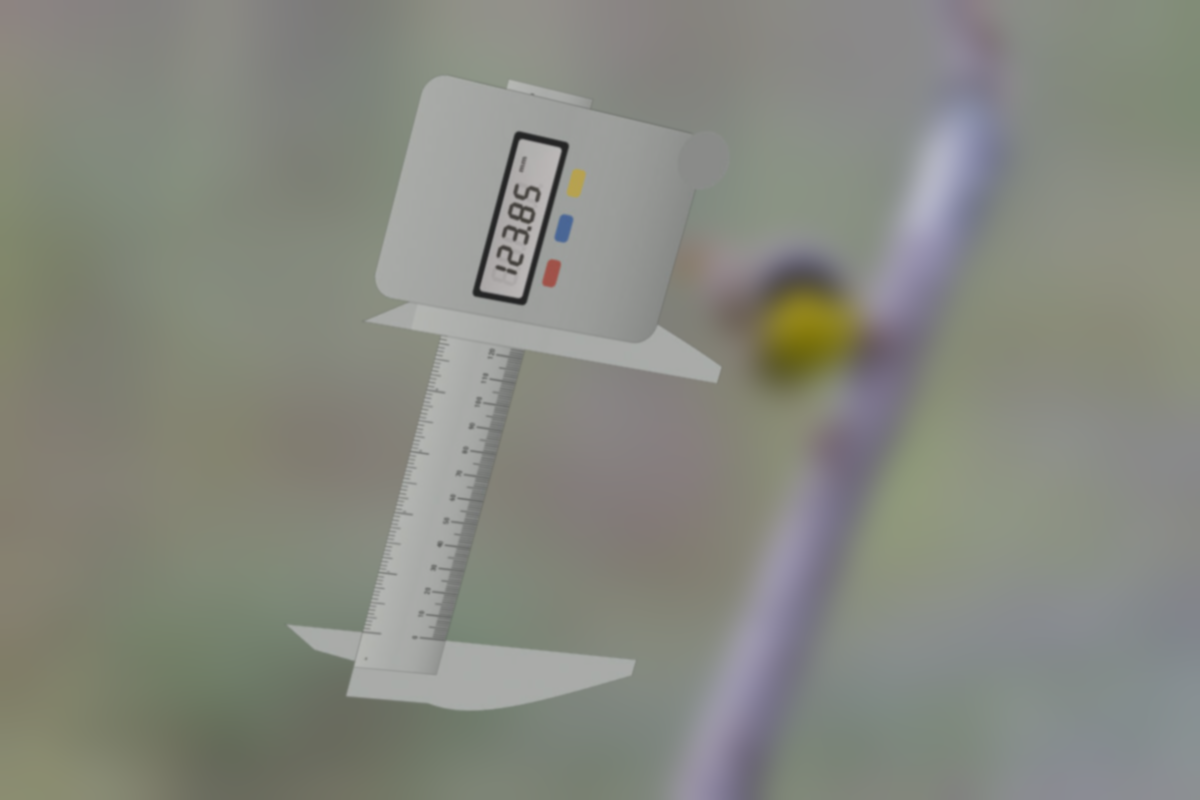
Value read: 123.85,mm
